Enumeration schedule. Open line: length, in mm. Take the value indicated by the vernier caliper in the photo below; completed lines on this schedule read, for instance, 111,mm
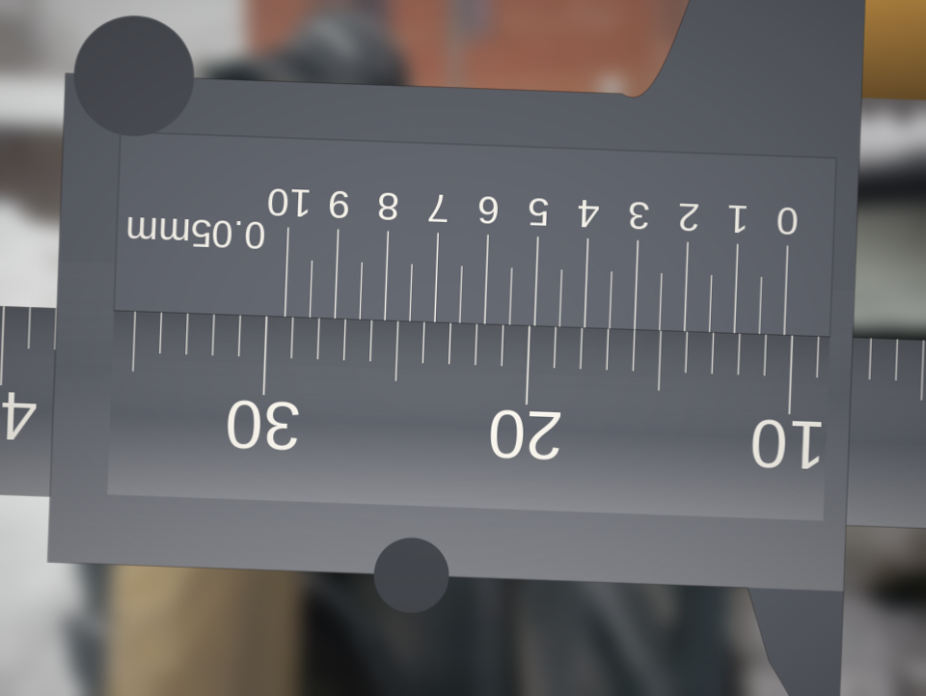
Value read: 10.30,mm
